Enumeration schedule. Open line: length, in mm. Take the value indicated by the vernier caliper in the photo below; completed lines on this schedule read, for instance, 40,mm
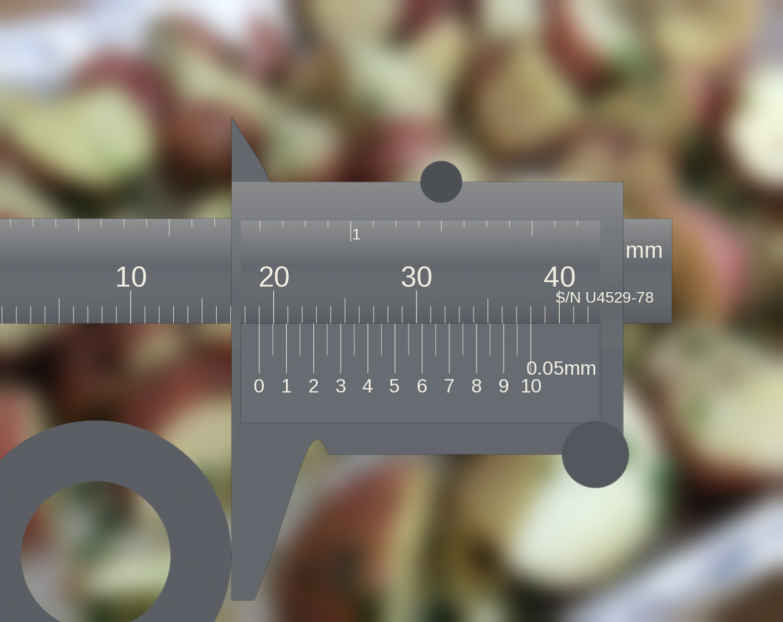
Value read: 19.0,mm
